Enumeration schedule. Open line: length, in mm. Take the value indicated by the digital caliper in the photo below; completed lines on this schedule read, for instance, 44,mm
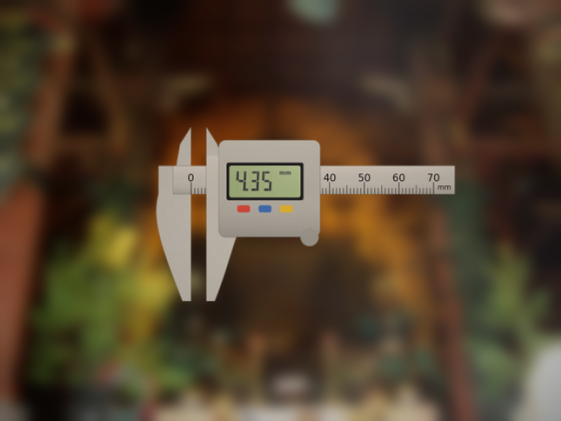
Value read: 4.35,mm
